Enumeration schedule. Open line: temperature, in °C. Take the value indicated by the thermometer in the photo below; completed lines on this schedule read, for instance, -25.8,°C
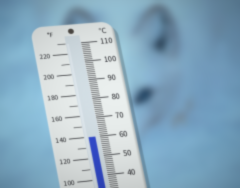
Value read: 60,°C
